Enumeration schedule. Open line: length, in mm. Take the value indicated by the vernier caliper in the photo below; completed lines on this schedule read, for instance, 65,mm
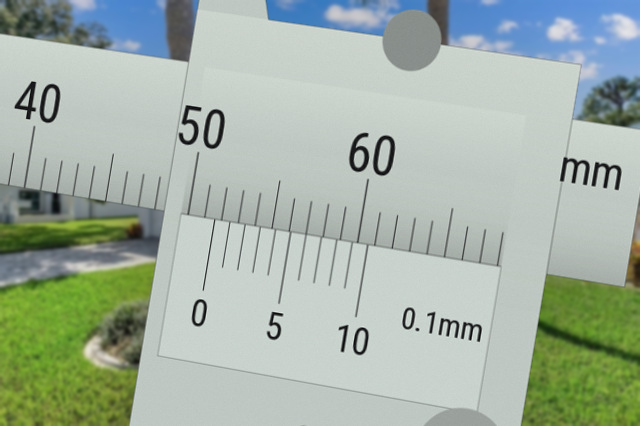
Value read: 51.6,mm
